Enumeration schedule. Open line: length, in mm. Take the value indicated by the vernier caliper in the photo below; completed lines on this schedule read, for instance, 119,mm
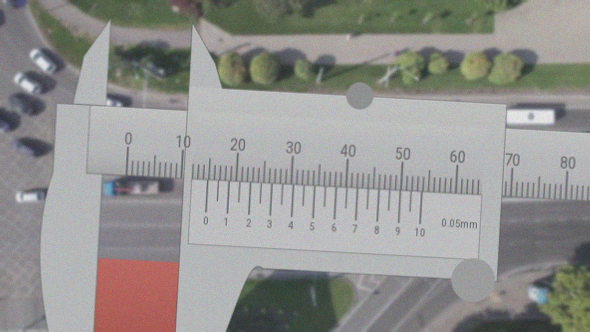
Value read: 14.8,mm
